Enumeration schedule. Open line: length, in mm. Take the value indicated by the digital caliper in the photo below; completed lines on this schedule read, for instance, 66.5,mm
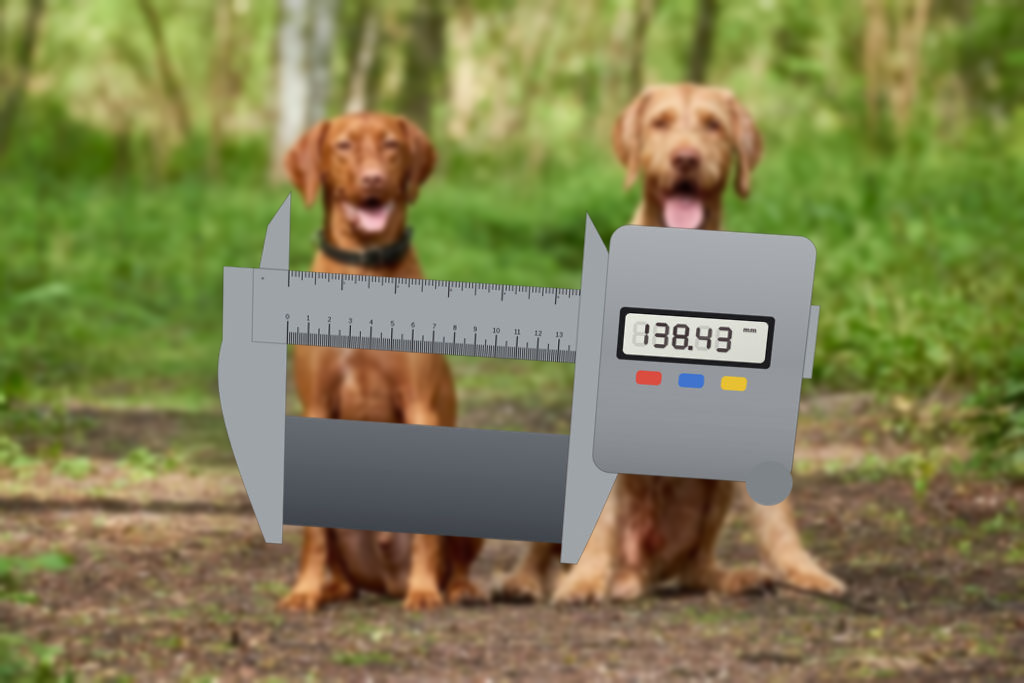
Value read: 138.43,mm
